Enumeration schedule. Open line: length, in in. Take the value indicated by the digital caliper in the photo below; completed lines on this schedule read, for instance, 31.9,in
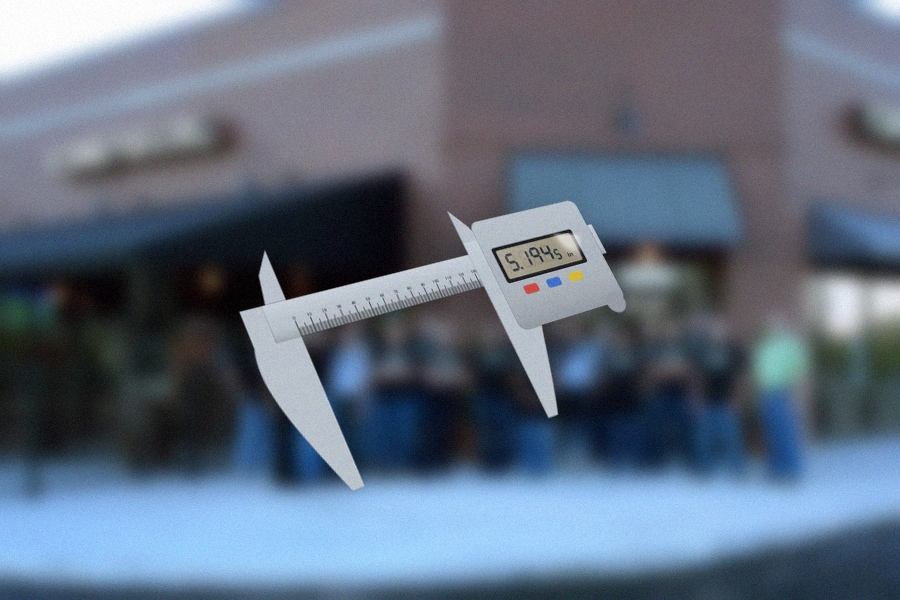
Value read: 5.1945,in
